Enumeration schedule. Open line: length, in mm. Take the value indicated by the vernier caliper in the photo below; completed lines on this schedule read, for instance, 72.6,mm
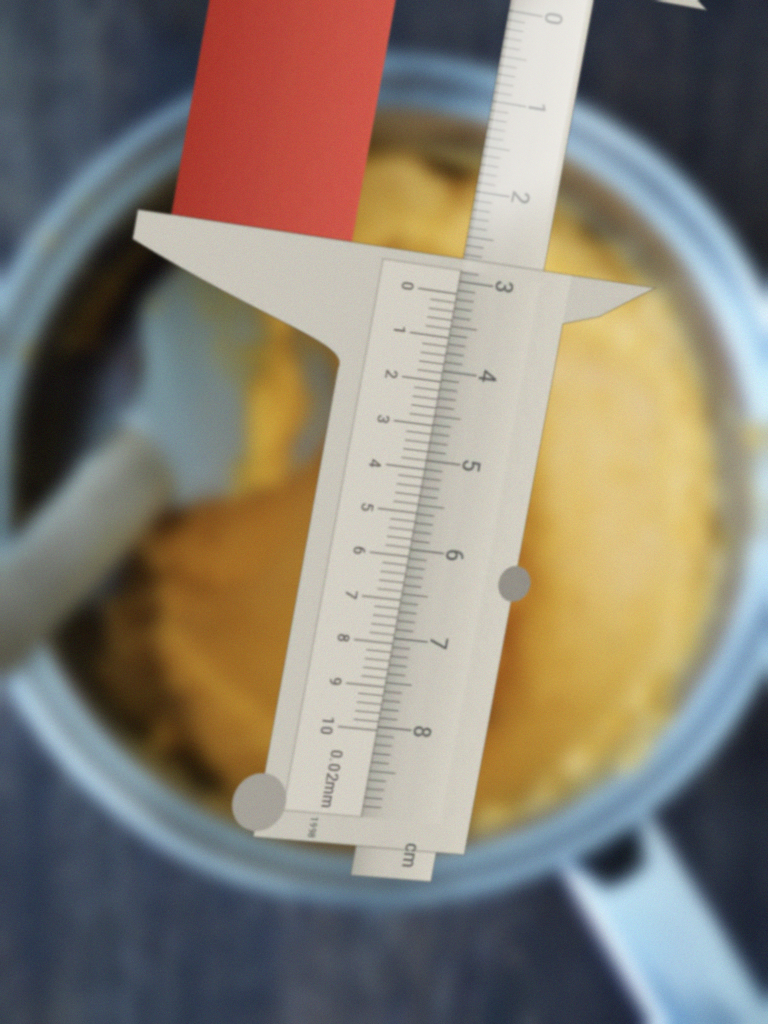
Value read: 31.4,mm
